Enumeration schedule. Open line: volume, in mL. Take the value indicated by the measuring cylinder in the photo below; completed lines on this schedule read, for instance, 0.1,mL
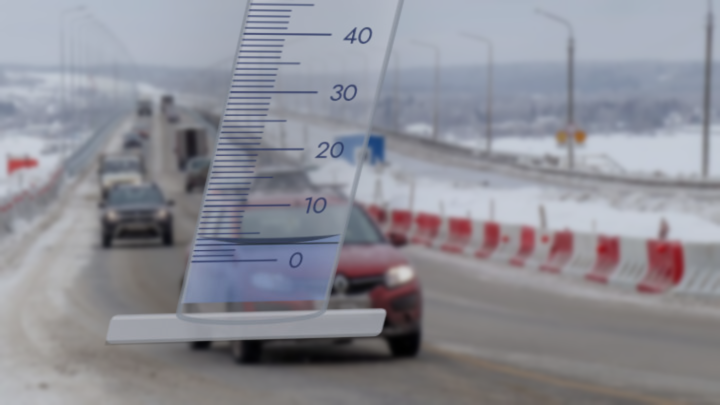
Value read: 3,mL
